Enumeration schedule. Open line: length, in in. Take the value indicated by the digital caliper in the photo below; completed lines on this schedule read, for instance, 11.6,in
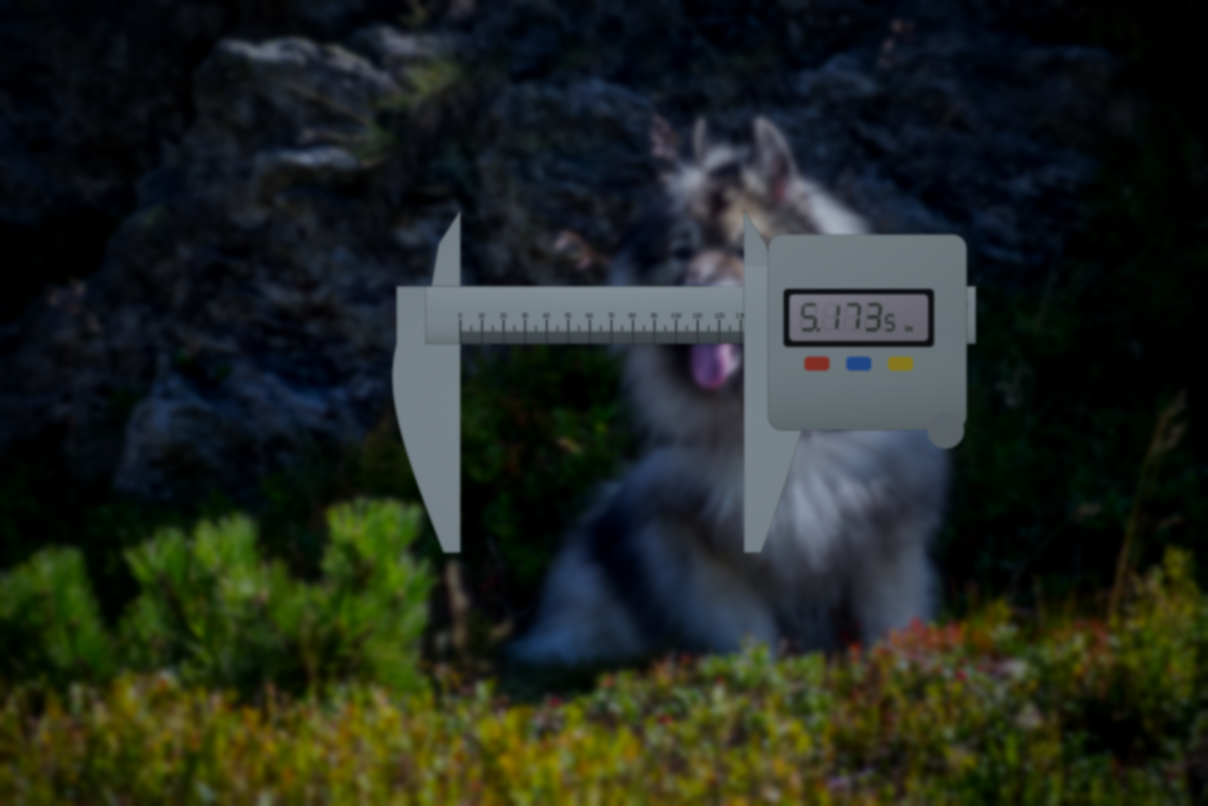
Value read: 5.1735,in
